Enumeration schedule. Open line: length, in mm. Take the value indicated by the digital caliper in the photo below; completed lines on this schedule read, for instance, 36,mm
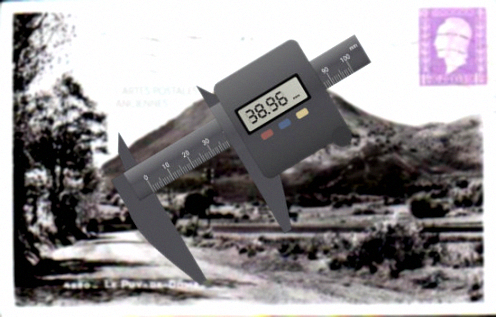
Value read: 38.96,mm
